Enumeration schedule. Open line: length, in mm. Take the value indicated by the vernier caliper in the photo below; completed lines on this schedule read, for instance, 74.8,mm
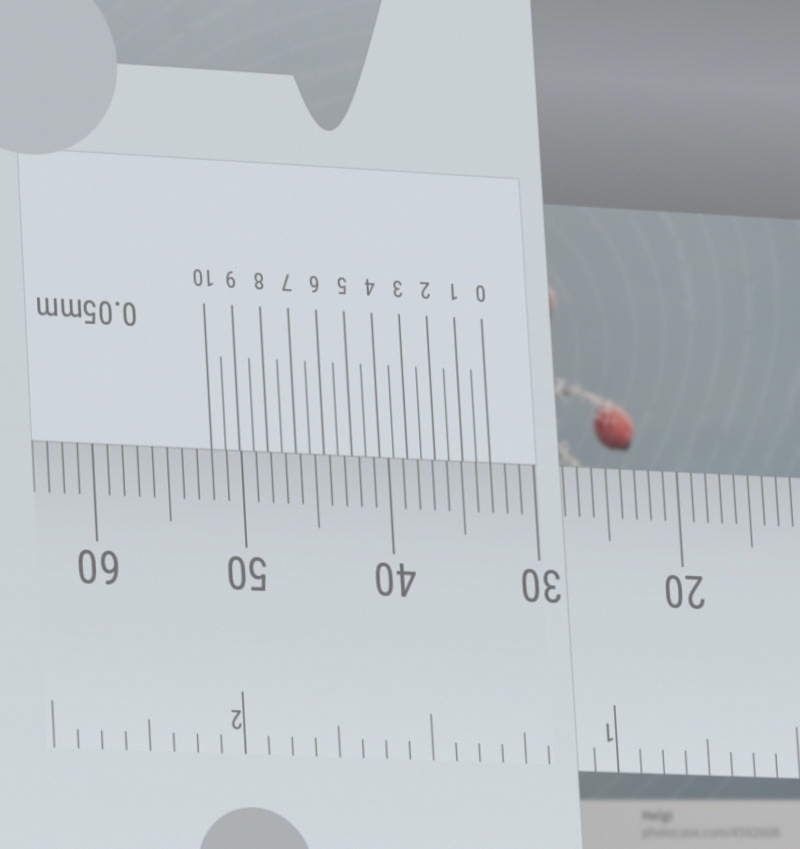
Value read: 33.0,mm
